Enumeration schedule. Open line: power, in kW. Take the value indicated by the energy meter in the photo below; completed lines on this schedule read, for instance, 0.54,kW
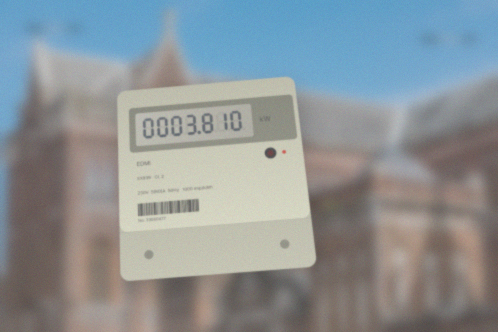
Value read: 3.810,kW
